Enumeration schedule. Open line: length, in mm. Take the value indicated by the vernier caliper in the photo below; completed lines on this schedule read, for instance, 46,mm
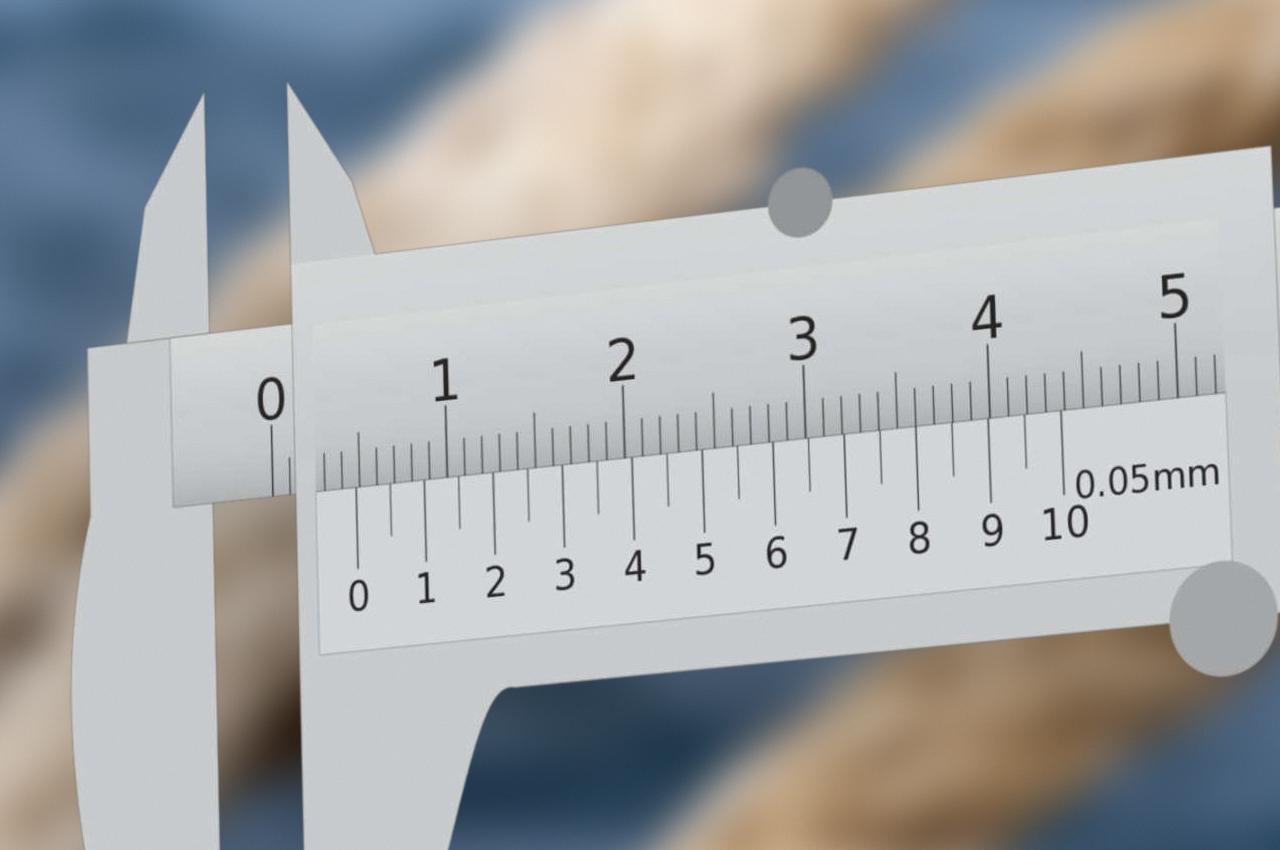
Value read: 4.8,mm
